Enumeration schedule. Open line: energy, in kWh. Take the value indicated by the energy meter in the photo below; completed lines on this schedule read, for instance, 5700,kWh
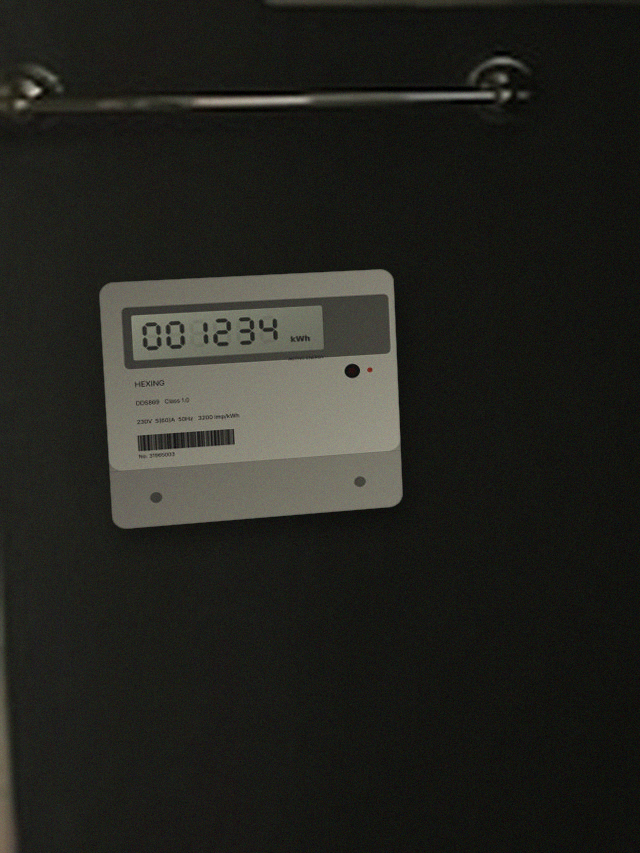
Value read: 1234,kWh
